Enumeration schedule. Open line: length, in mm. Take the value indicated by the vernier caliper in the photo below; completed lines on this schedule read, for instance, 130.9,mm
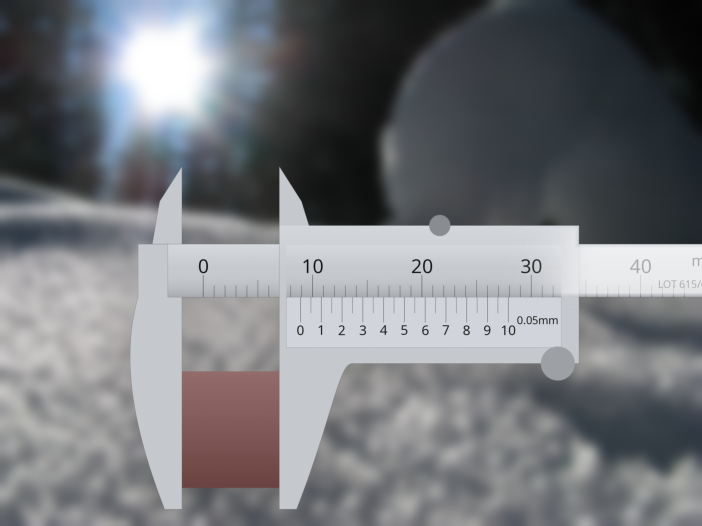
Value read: 8.9,mm
